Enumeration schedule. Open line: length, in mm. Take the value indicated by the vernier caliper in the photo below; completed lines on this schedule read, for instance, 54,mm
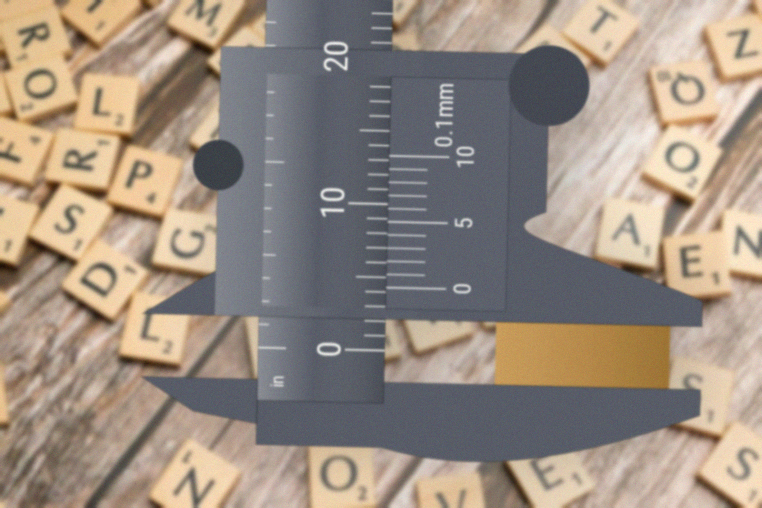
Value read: 4.3,mm
